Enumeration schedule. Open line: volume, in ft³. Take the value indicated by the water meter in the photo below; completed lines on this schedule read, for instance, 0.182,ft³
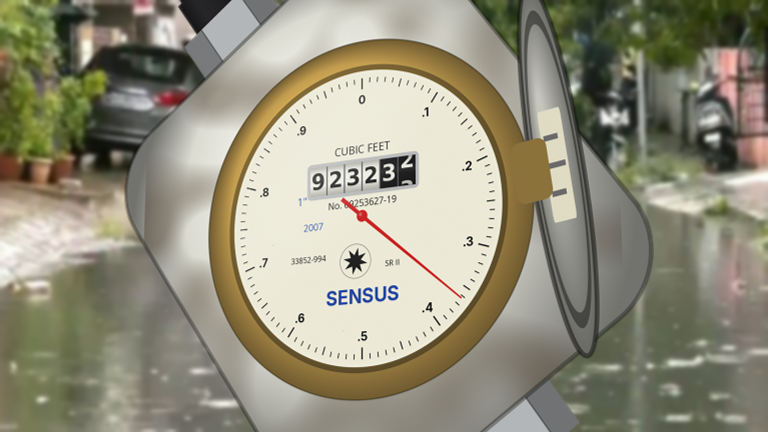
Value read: 923232.36,ft³
